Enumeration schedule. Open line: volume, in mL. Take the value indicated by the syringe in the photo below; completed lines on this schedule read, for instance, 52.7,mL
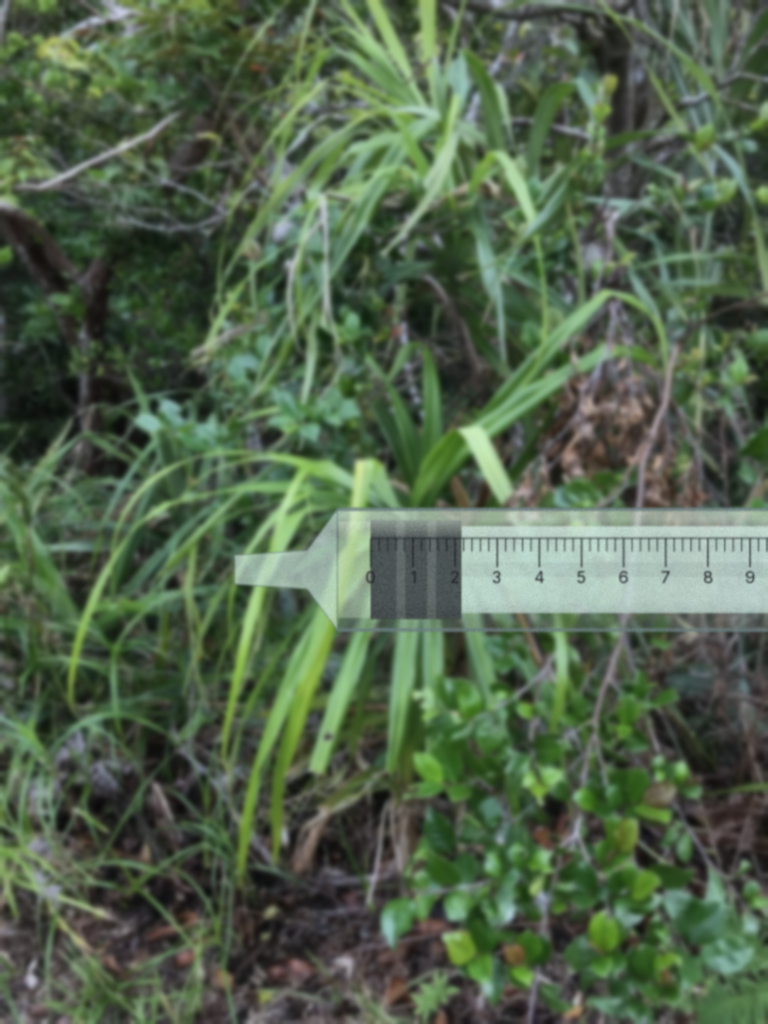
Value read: 0,mL
